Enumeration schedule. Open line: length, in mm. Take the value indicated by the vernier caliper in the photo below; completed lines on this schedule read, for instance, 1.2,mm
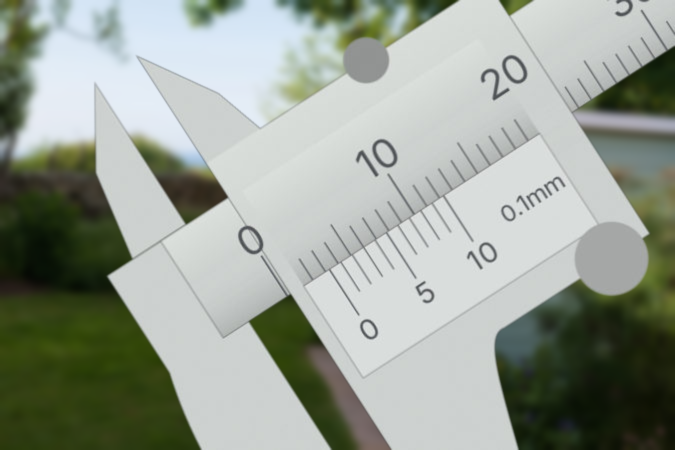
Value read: 3.3,mm
